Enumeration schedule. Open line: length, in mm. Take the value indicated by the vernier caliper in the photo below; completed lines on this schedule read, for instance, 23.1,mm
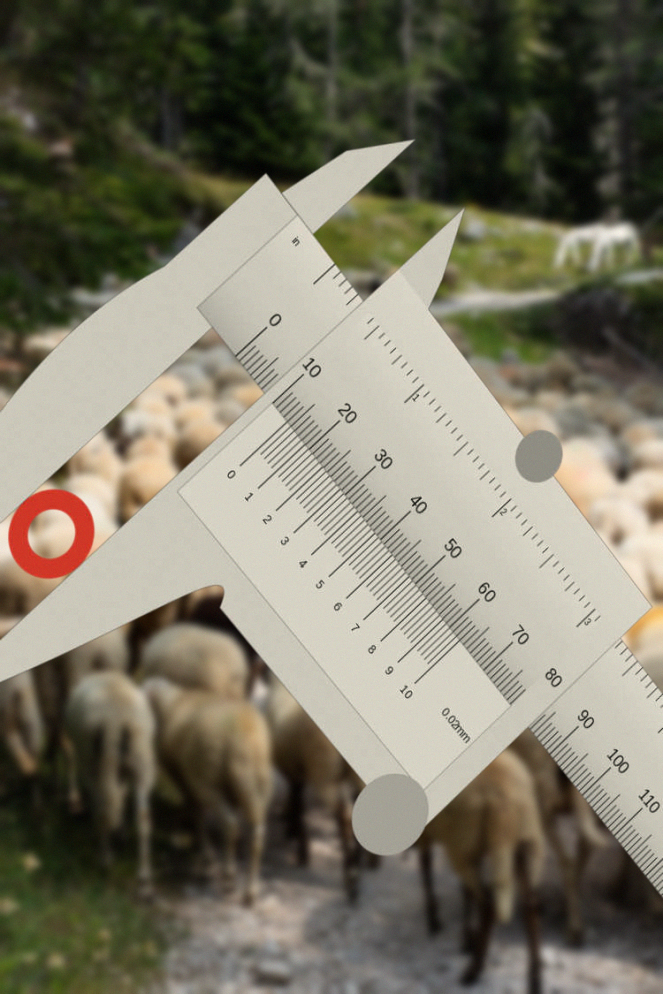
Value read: 14.0,mm
